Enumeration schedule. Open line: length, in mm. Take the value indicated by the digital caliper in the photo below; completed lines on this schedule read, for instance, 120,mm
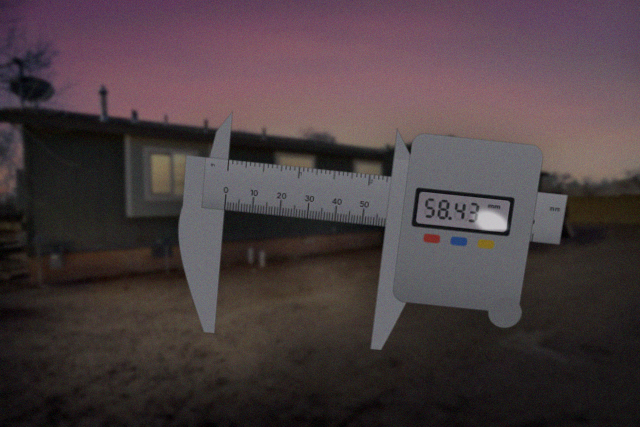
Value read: 58.43,mm
